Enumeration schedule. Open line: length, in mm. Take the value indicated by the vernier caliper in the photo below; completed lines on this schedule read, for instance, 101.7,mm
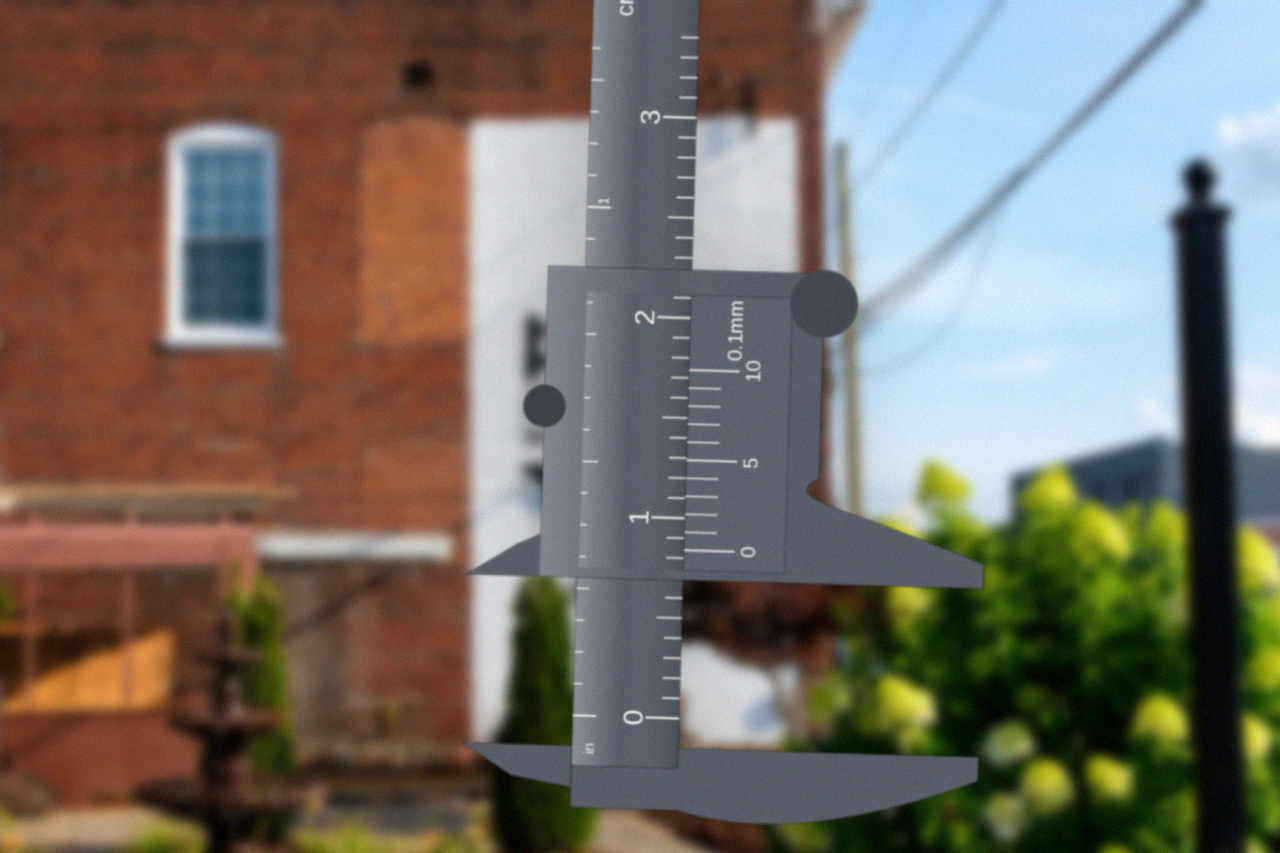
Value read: 8.4,mm
